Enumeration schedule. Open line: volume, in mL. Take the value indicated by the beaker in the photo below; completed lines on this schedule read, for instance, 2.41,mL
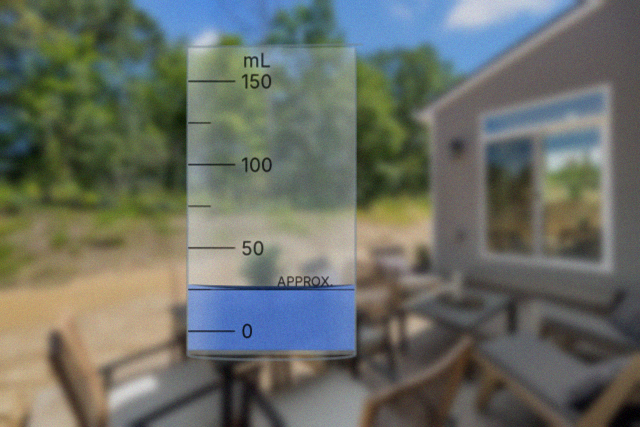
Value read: 25,mL
